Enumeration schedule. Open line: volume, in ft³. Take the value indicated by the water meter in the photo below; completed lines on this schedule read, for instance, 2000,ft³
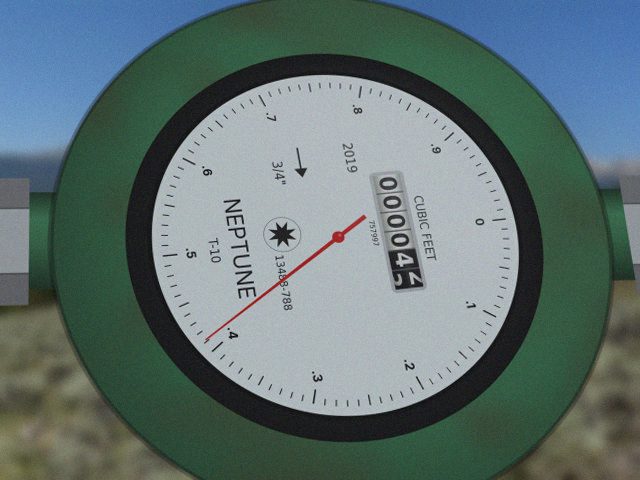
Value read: 42.41,ft³
